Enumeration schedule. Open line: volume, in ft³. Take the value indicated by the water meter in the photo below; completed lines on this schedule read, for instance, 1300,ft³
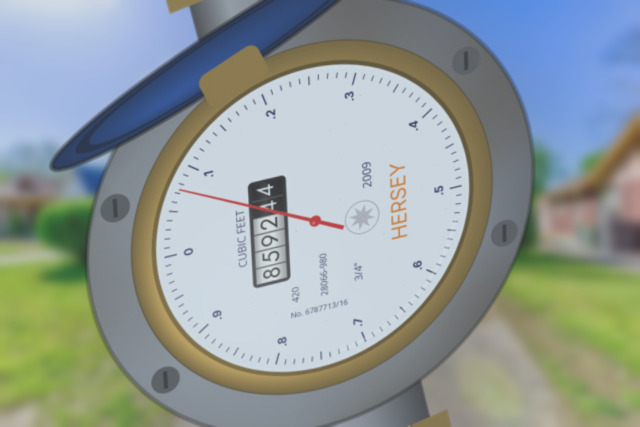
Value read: 859244.07,ft³
